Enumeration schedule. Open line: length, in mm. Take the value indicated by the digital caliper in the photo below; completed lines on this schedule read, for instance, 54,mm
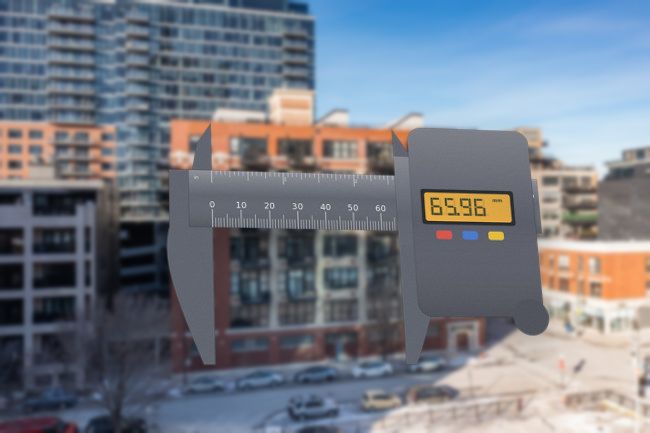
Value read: 65.96,mm
